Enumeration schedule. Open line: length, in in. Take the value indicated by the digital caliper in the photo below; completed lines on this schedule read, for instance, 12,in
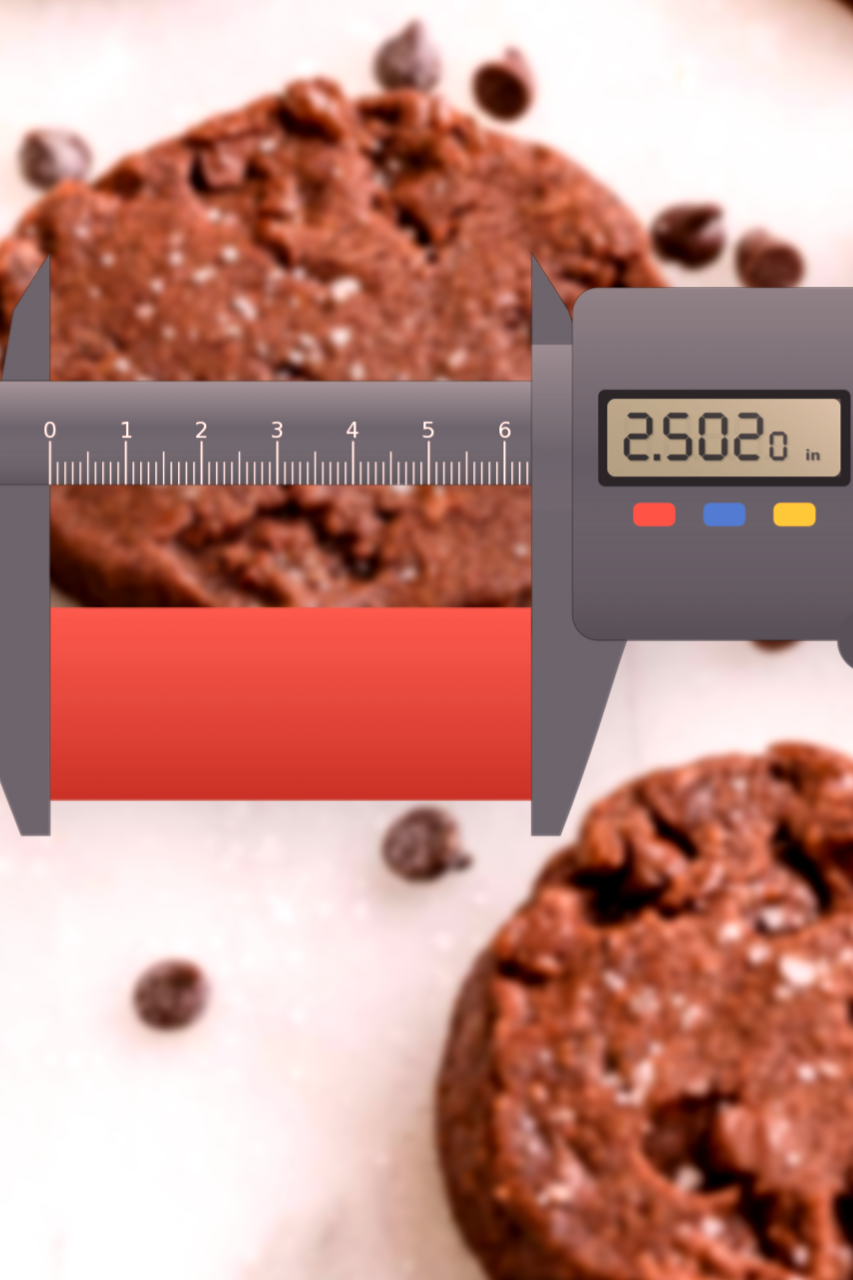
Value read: 2.5020,in
